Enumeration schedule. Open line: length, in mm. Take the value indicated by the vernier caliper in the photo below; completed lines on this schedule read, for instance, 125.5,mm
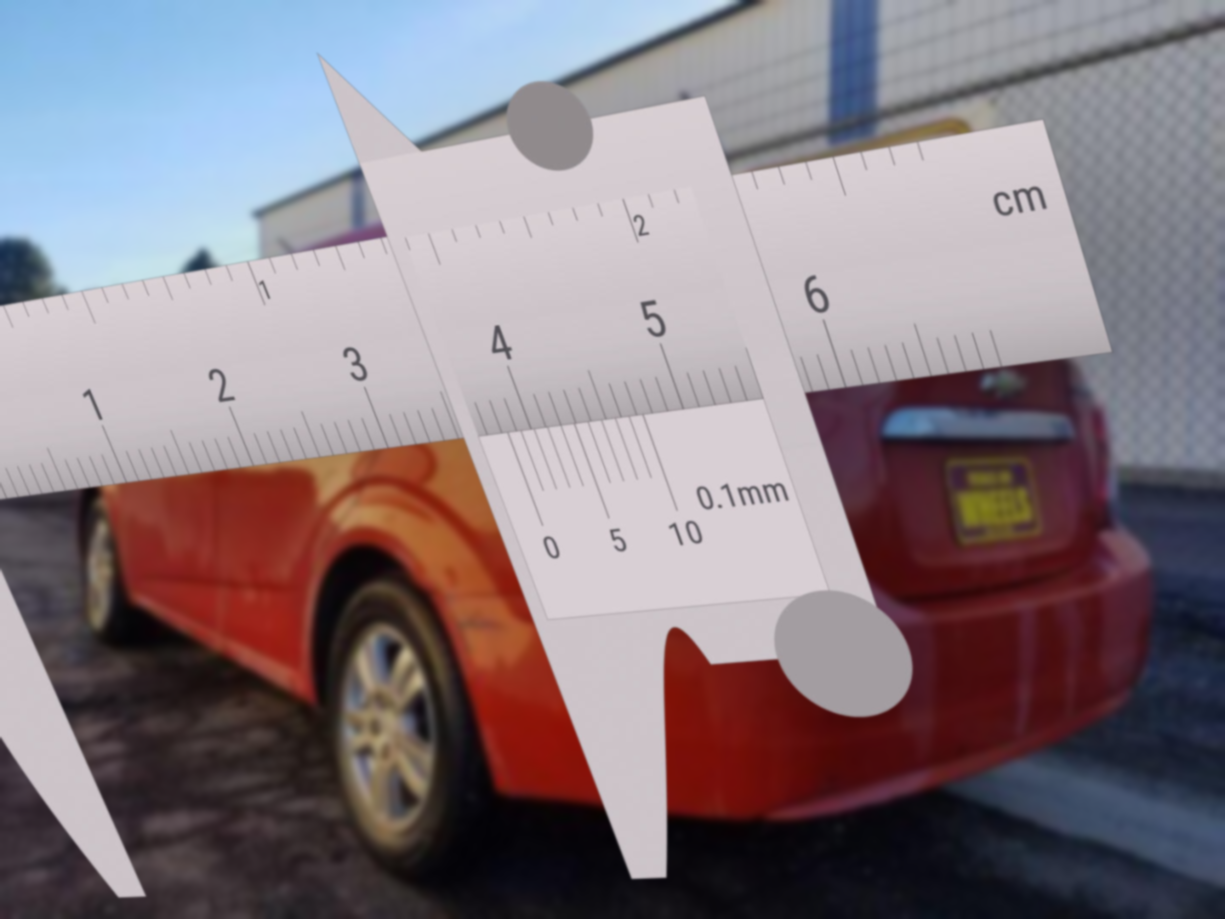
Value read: 38.4,mm
